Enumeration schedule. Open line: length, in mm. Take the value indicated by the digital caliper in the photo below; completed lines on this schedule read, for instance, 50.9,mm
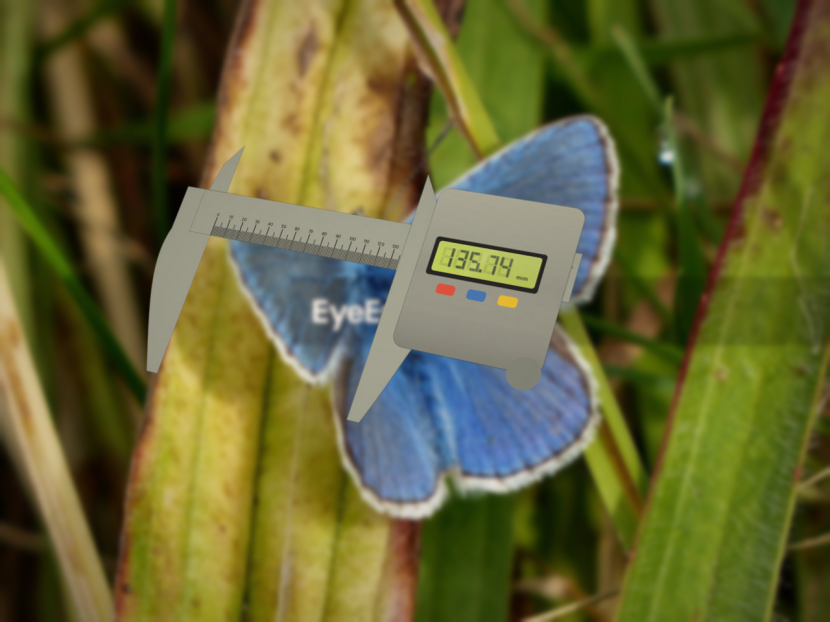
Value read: 135.74,mm
